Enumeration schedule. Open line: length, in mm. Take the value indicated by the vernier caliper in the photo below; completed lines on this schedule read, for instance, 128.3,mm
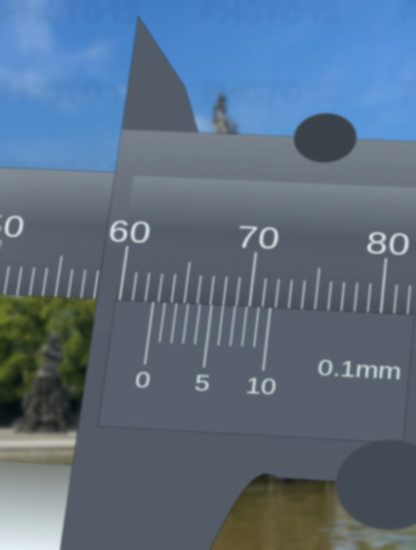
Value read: 62.6,mm
